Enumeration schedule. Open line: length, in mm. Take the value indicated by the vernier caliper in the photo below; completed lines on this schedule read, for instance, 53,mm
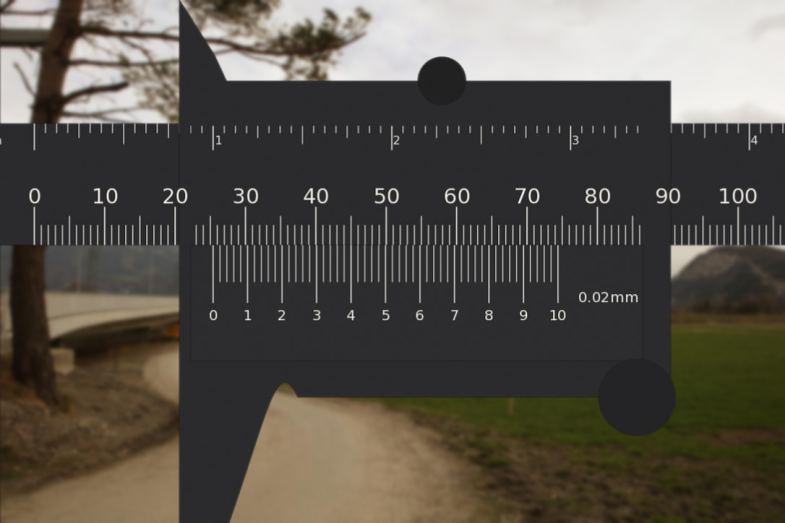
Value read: 25.4,mm
